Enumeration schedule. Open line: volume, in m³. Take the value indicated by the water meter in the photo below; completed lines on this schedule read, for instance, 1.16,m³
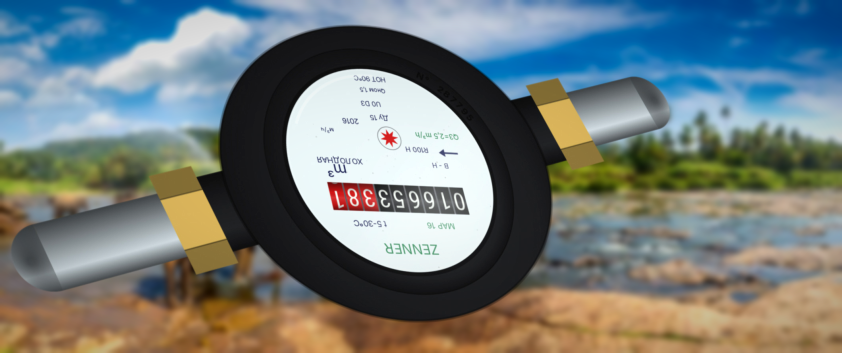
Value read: 16653.381,m³
